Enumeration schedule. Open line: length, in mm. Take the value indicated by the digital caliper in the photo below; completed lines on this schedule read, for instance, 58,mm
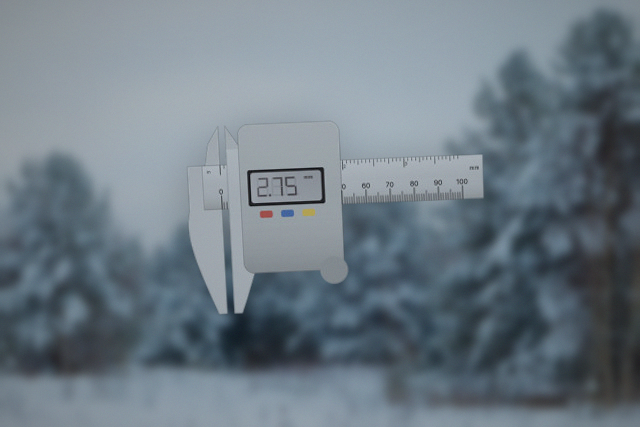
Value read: 2.75,mm
